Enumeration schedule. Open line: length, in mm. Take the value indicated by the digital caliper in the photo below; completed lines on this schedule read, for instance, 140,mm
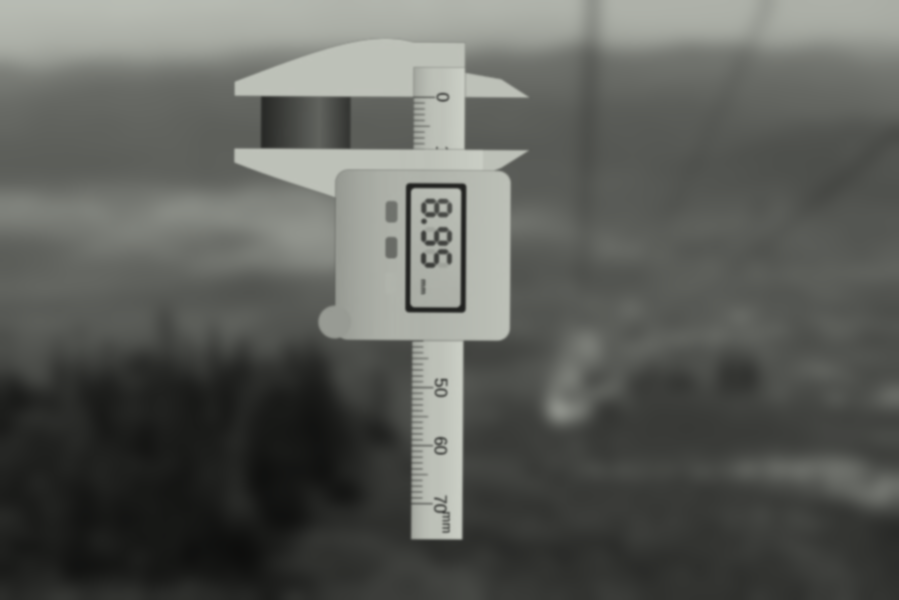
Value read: 8.95,mm
